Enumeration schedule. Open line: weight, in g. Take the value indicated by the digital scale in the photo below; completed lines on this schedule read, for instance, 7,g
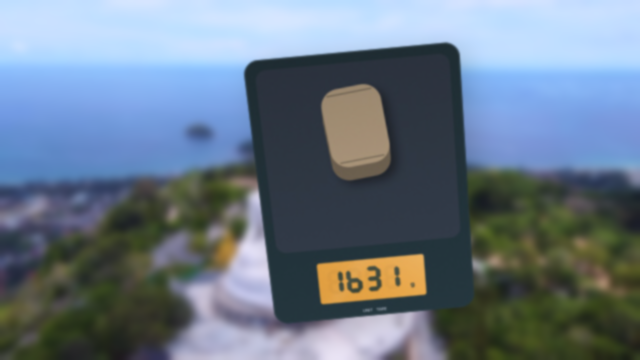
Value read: 1631,g
